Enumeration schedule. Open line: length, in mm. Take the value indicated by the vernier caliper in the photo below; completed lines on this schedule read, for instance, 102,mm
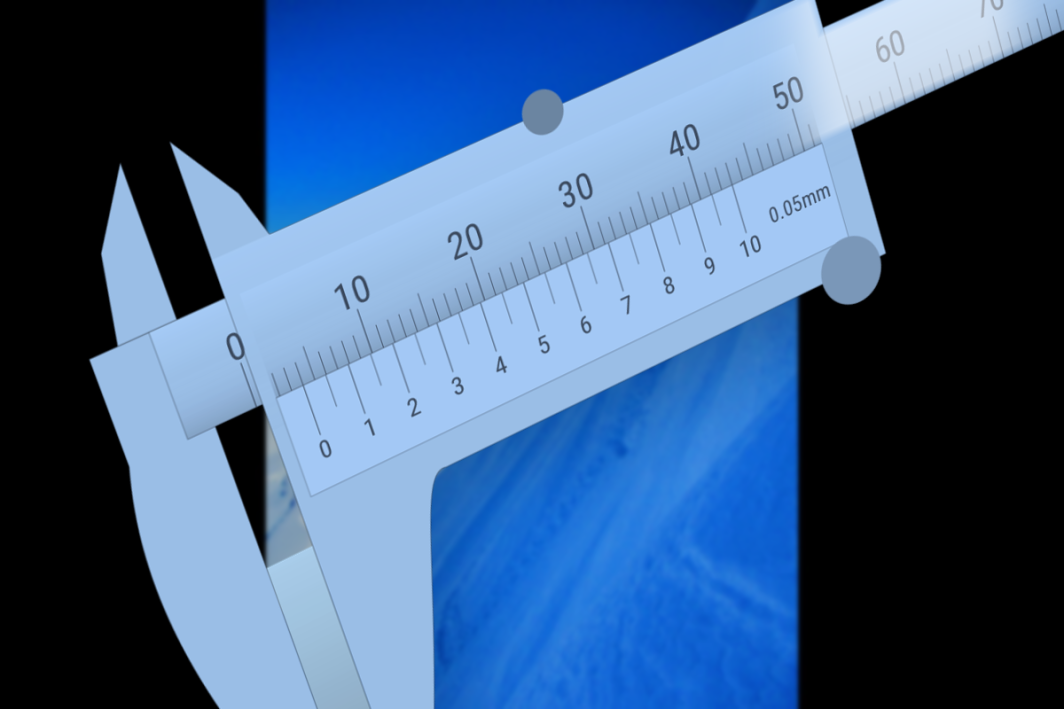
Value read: 4.0,mm
